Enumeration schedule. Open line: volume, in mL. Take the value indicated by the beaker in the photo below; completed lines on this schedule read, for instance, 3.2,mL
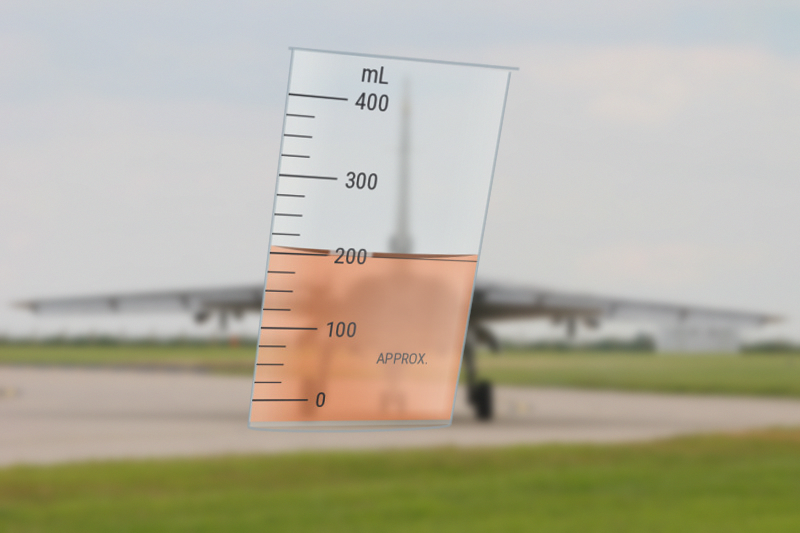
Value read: 200,mL
